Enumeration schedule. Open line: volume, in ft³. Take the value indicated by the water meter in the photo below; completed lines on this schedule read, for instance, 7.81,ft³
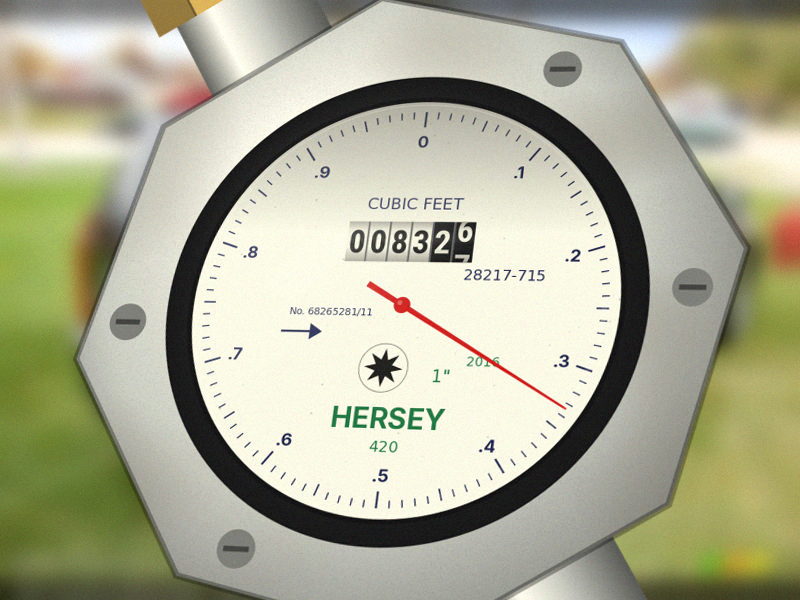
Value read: 8326.33,ft³
